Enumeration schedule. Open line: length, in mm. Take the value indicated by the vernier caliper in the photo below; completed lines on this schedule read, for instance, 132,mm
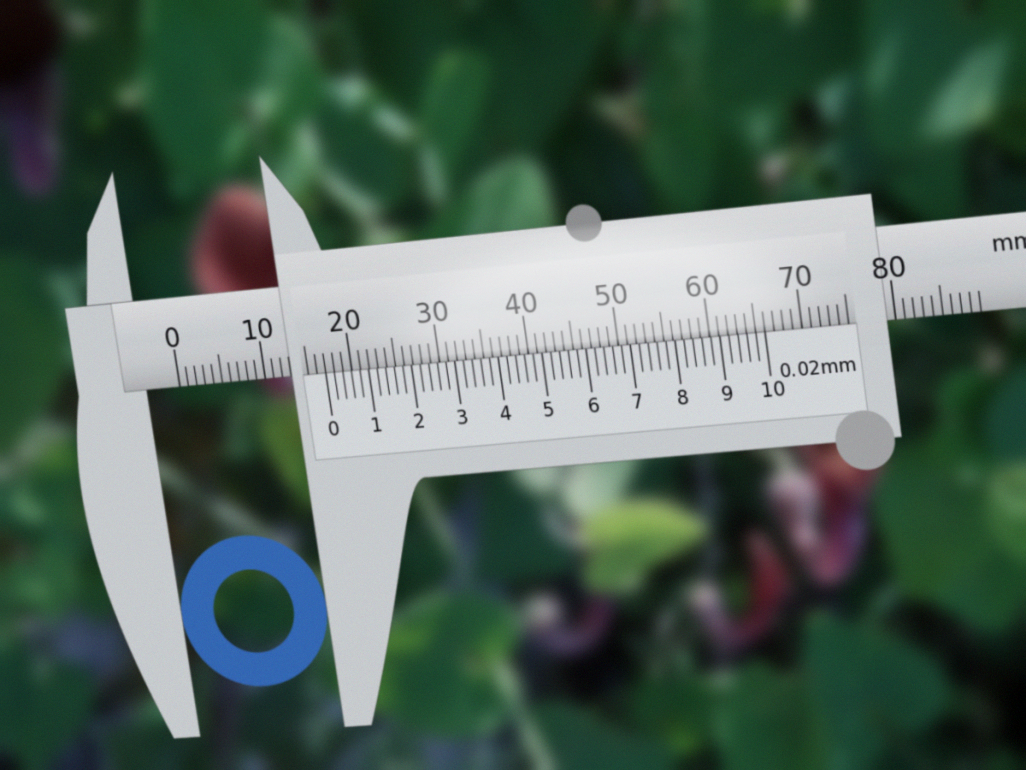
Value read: 17.0,mm
